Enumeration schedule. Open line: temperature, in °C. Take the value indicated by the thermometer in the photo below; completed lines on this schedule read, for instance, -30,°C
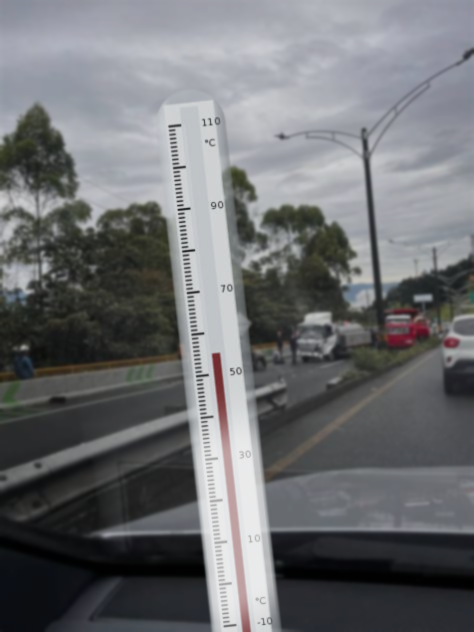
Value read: 55,°C
